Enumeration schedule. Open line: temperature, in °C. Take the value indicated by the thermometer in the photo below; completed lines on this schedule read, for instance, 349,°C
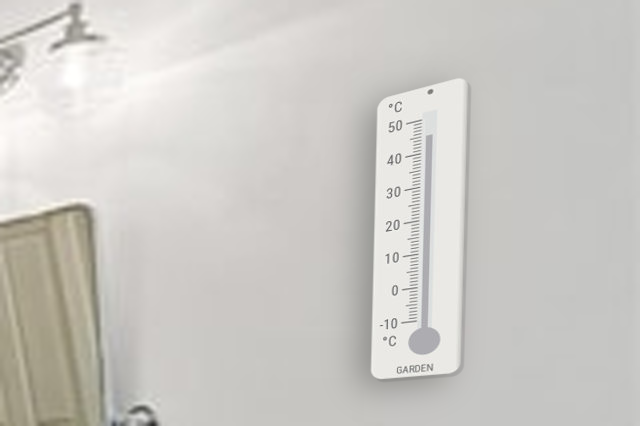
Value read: 45,°C
